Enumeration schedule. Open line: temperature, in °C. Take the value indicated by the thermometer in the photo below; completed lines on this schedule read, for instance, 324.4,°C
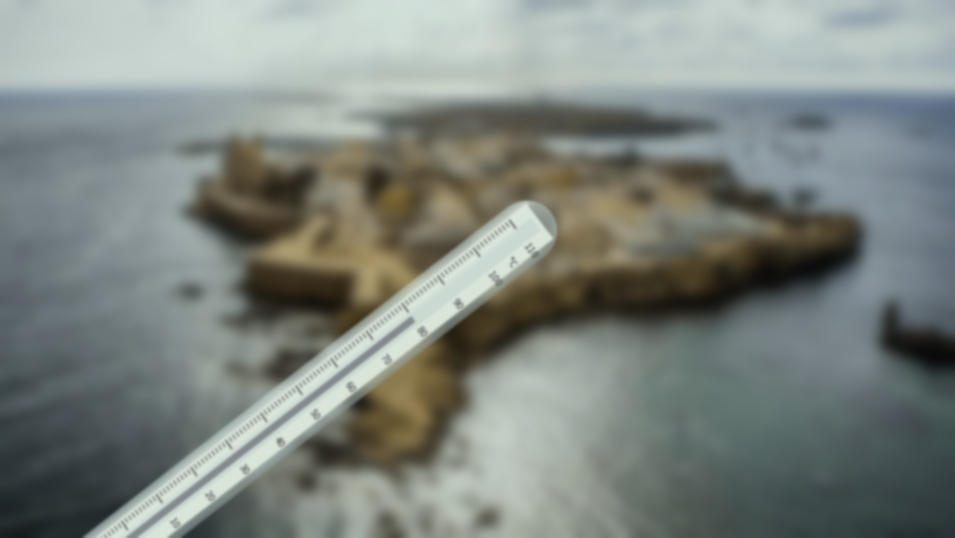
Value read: 80,°C
